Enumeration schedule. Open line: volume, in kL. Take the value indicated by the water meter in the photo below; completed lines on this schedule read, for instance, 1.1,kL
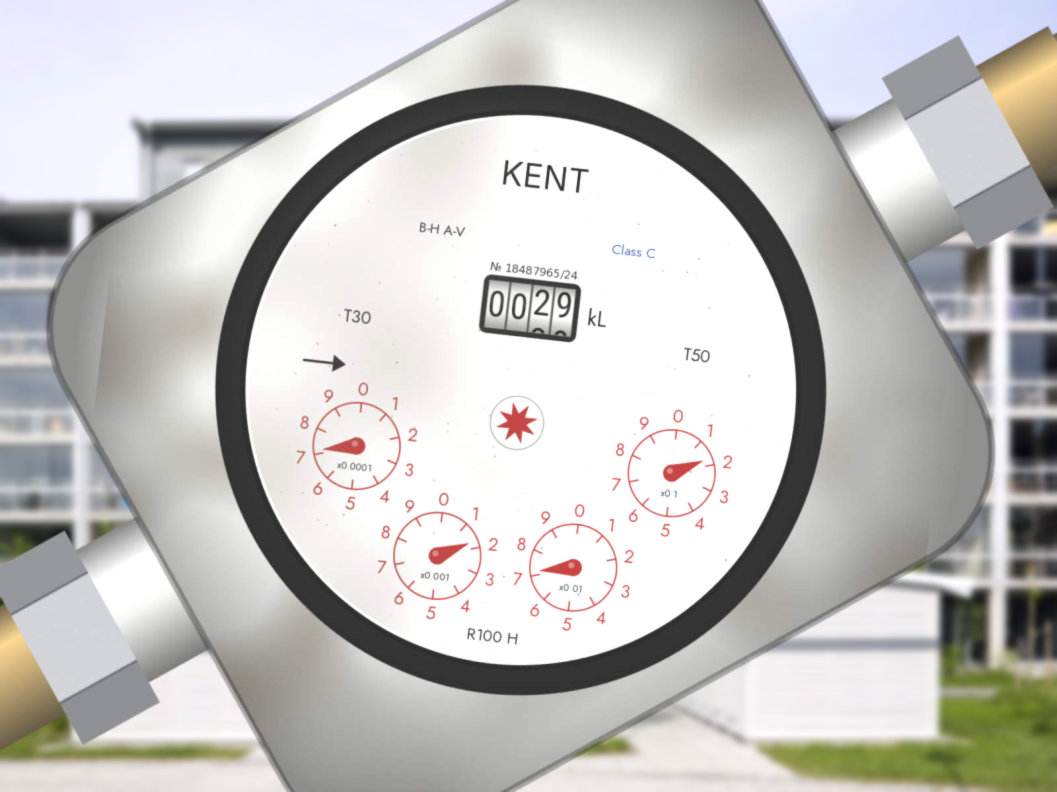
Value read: 29.1717,kL
